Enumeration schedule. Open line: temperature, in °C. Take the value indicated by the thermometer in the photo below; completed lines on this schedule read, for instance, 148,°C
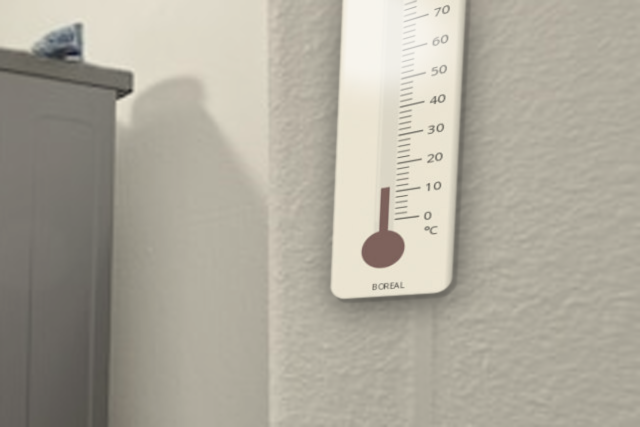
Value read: 12,°C
